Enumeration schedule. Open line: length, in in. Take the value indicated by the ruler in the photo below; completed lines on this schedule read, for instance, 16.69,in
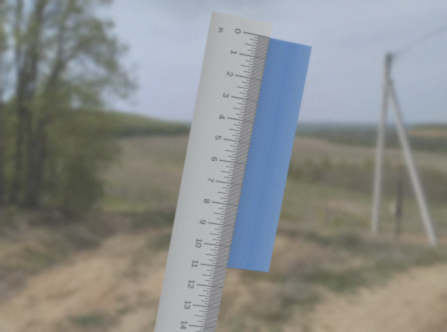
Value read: 11,in
